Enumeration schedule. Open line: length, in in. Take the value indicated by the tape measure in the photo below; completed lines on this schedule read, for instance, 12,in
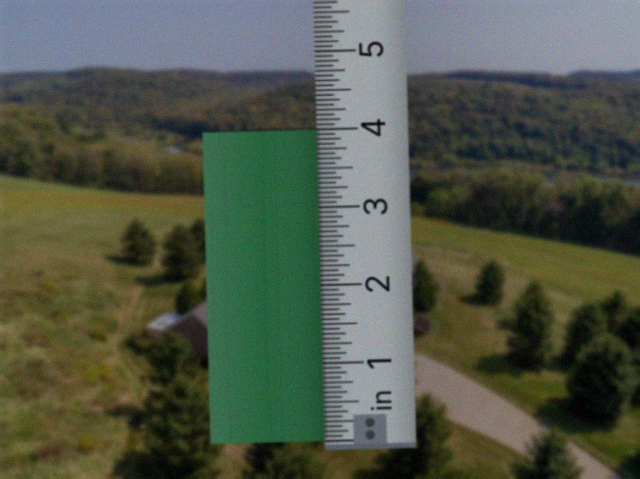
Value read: 4,in
